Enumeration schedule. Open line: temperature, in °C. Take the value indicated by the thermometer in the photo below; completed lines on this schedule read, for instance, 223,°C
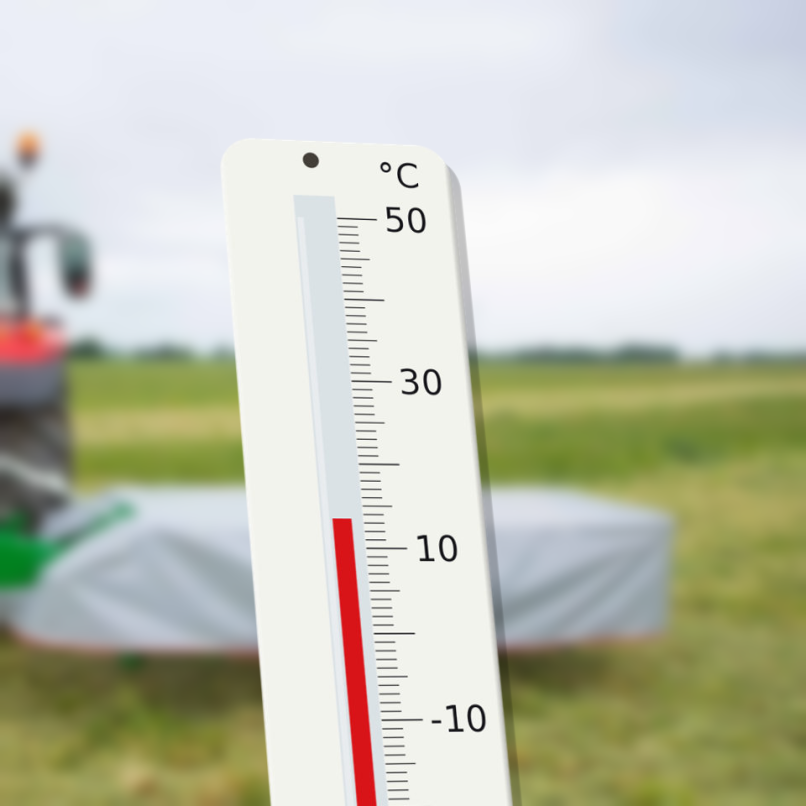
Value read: 13.5,°C
